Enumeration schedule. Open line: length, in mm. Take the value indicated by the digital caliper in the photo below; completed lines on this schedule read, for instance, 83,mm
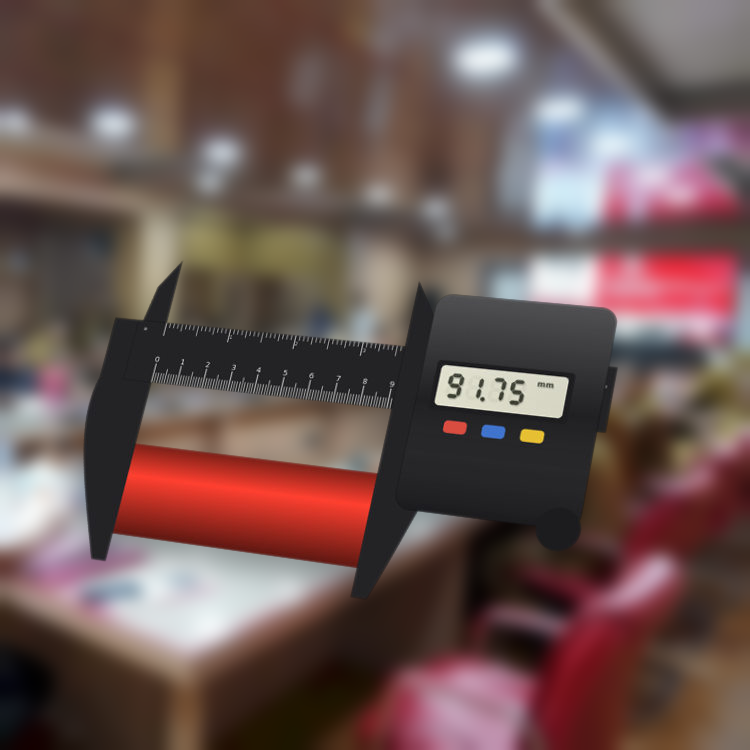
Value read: 91.75,mm
